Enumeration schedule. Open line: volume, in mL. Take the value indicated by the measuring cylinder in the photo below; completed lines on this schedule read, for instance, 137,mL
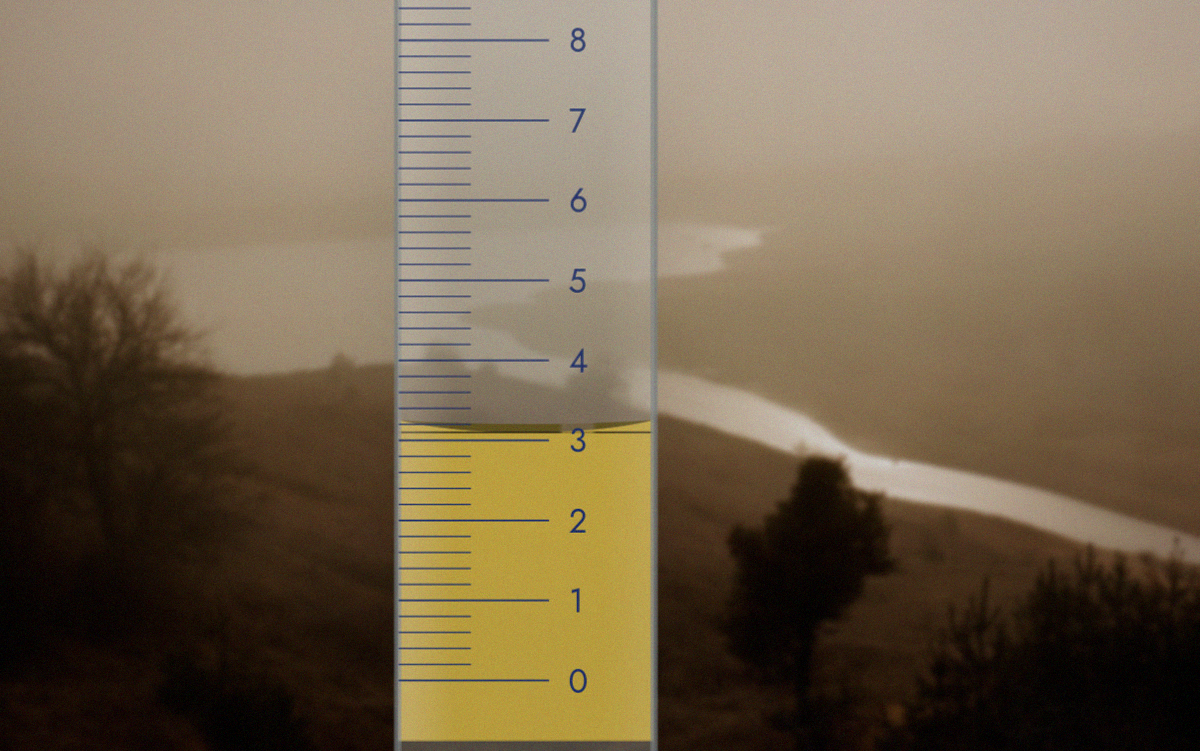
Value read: 3.1,mL
